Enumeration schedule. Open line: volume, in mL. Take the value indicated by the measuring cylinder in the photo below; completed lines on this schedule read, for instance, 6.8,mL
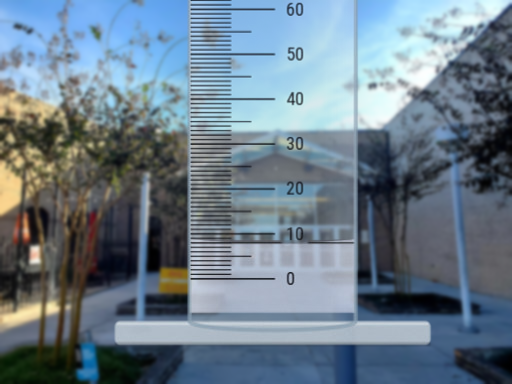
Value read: 8,mL
